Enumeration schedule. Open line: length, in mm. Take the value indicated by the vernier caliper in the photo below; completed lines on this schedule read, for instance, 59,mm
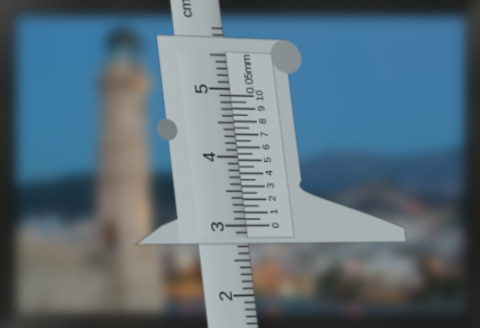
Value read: 30.0,mm
